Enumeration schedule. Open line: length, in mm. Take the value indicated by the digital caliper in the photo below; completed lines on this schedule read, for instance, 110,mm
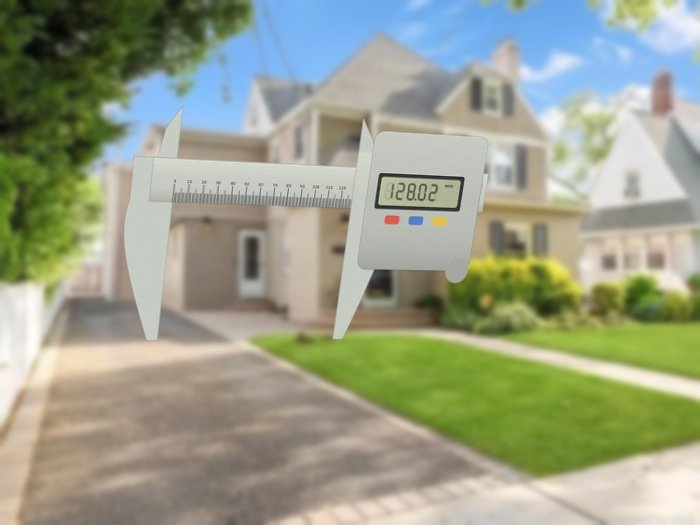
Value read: 128.02,mm
